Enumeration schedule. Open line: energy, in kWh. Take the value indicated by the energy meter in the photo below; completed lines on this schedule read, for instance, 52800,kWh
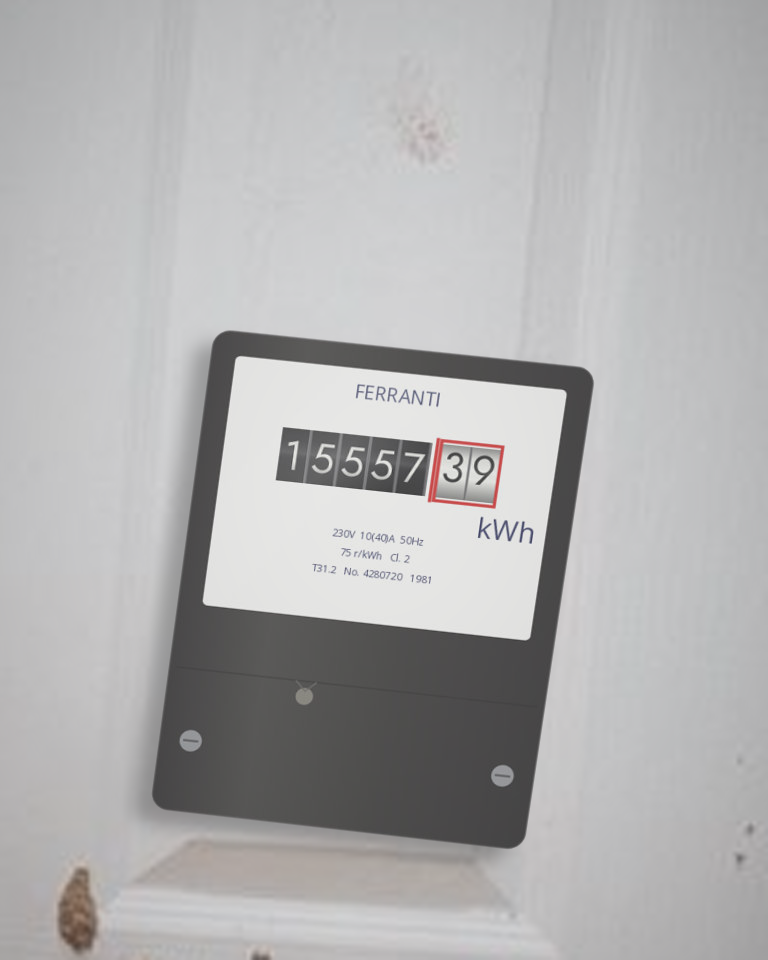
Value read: 15557.39,kWh
